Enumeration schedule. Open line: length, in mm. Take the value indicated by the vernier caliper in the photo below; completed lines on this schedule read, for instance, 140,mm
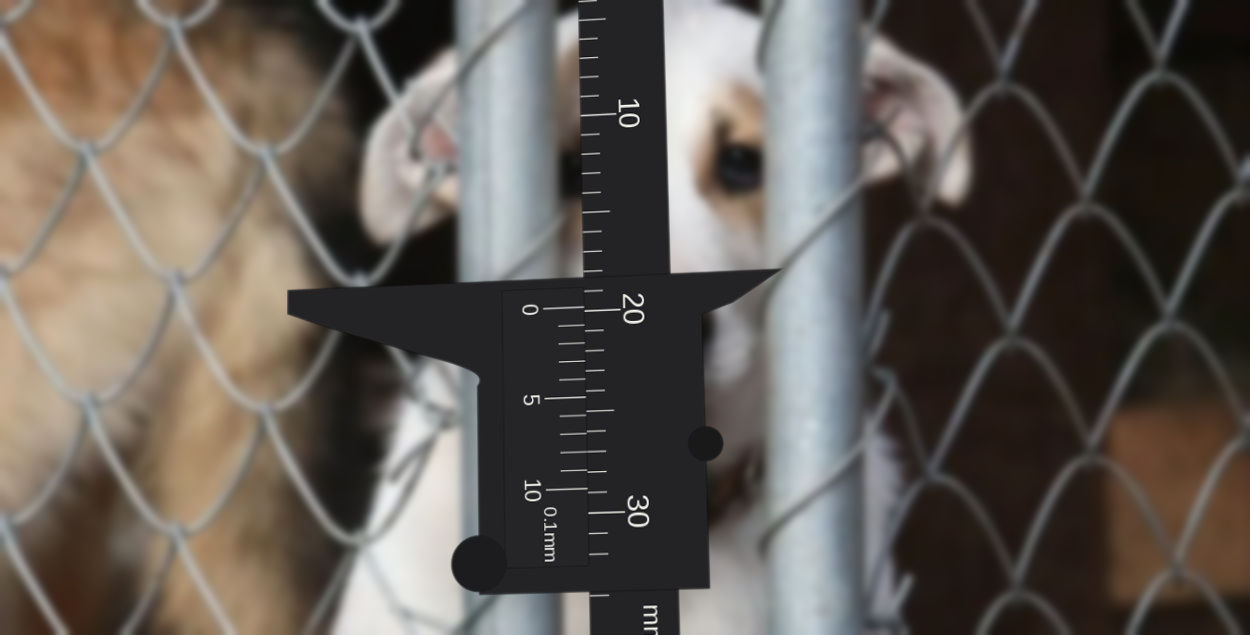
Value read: 19.8,mm
